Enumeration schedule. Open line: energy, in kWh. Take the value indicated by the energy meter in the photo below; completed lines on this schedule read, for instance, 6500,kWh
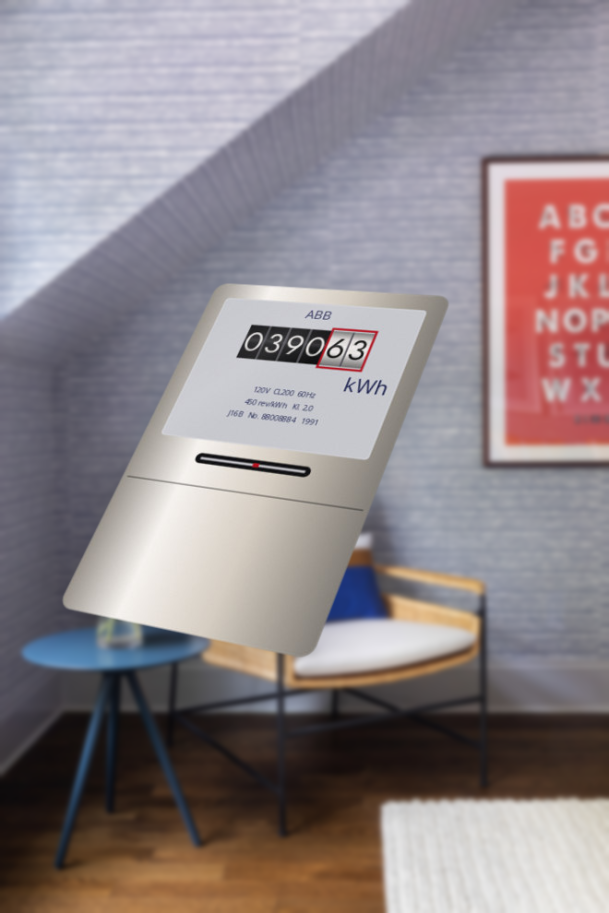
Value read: 390.63,kWh
